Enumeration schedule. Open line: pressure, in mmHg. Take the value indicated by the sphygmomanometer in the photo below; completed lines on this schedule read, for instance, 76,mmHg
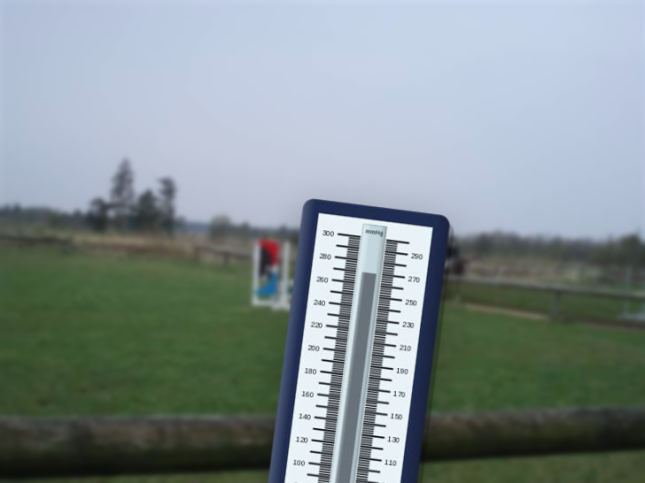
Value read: 270,mmHg
